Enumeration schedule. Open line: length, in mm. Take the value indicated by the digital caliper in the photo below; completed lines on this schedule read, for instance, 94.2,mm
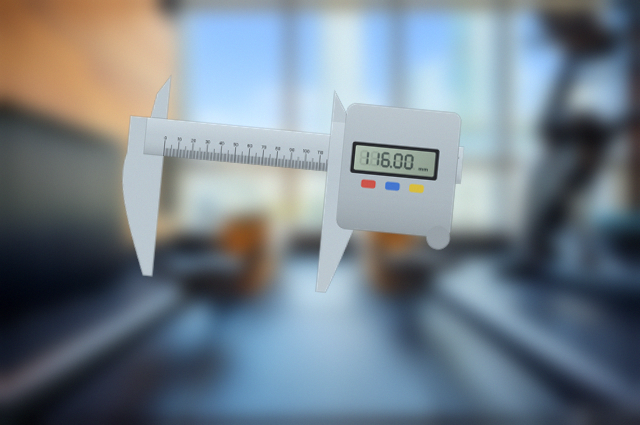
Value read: 116.00,mm
